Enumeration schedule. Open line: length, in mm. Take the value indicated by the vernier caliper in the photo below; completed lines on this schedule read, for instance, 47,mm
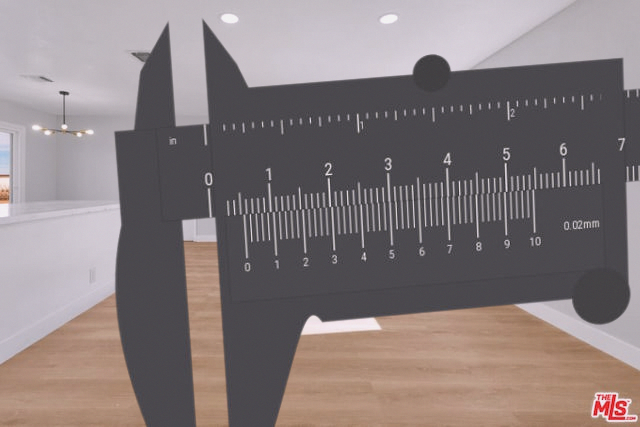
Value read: 5.6,mm
